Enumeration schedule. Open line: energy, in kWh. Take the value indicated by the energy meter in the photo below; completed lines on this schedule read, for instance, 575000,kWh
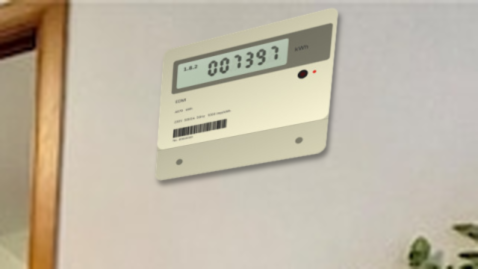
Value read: 7397,kWh
